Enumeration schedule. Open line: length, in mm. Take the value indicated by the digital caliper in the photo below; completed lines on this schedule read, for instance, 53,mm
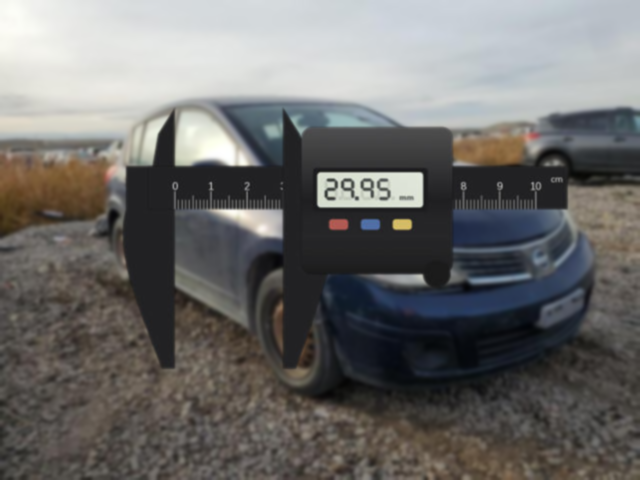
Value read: 29.95,mm
